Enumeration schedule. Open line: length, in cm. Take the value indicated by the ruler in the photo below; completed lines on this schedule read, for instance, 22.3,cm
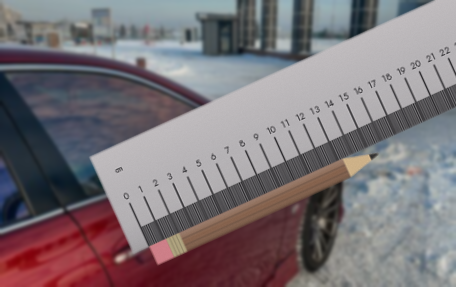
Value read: 15.5,cm
